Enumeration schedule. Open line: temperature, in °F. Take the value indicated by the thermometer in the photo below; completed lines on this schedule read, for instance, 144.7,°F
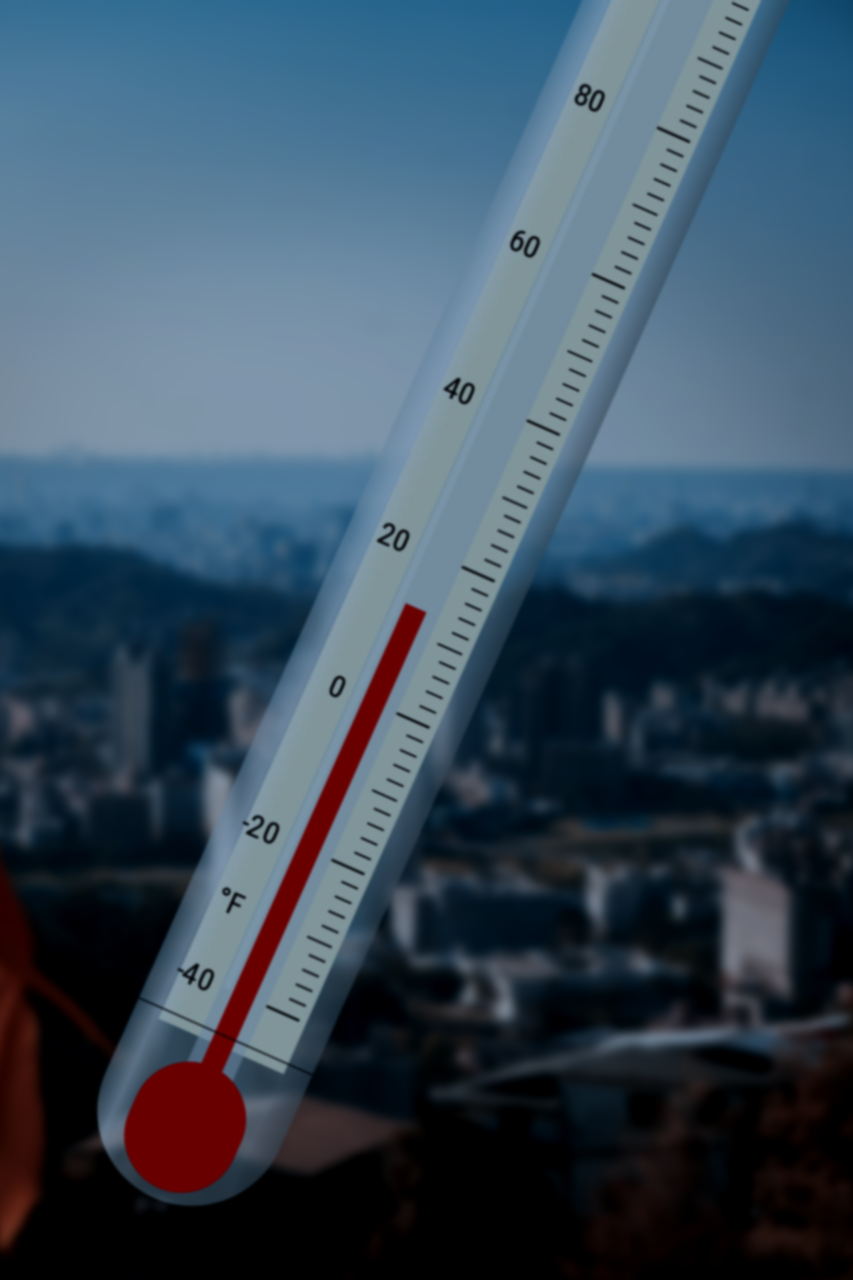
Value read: 13,°F
